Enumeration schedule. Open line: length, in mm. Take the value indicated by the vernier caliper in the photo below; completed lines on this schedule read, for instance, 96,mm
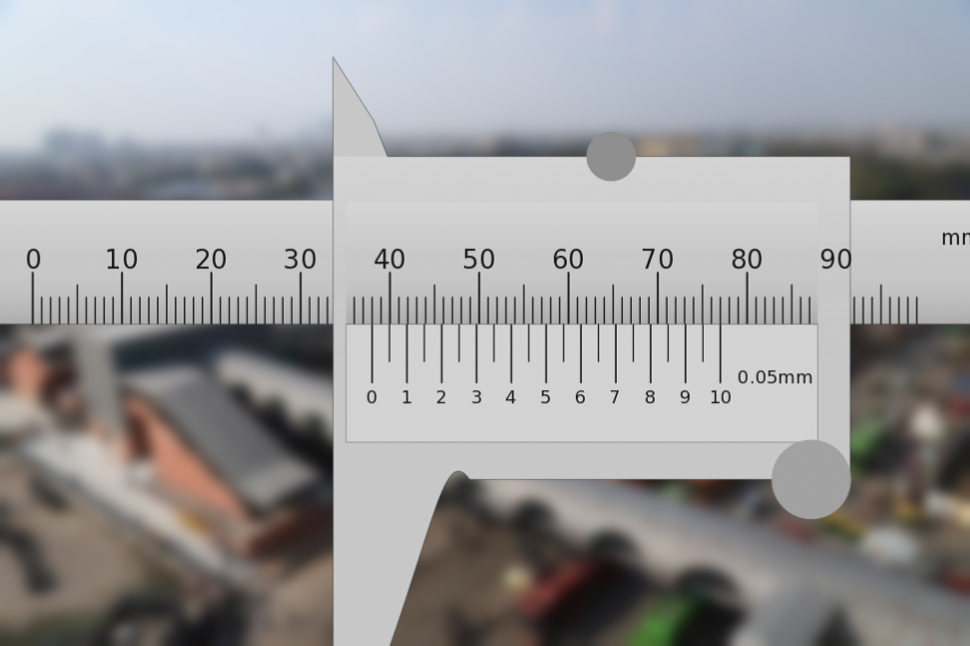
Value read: 38.0,mm
